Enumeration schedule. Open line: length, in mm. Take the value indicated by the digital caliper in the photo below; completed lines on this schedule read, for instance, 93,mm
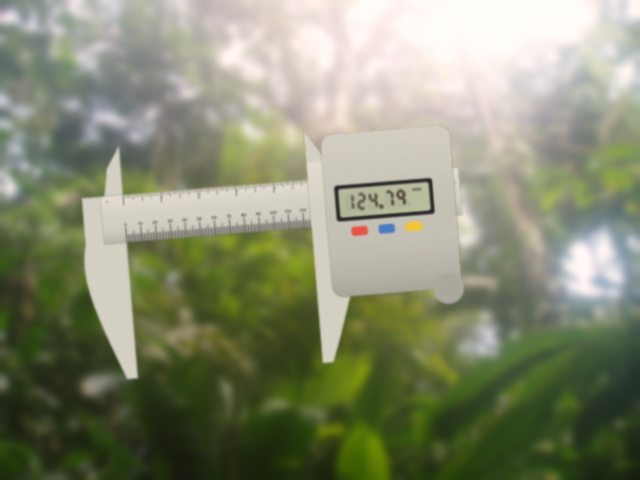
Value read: 124.79,mm
